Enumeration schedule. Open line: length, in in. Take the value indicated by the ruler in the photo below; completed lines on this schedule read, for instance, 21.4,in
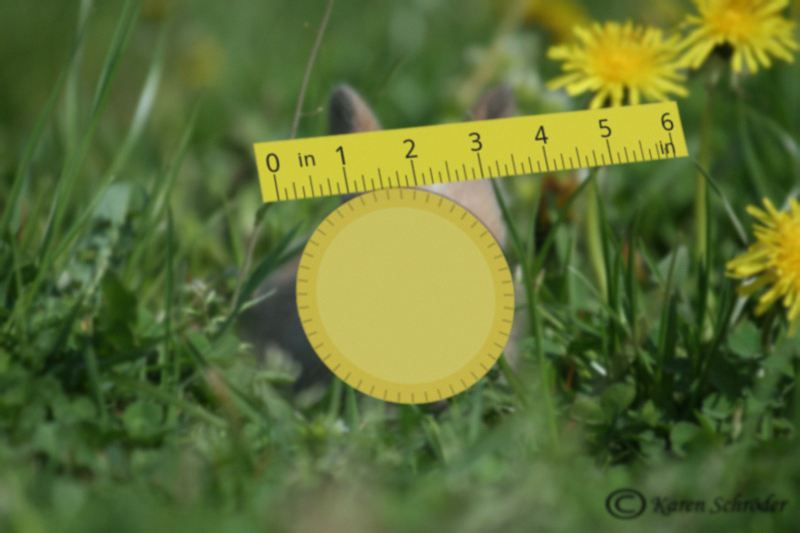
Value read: 3.125,in
